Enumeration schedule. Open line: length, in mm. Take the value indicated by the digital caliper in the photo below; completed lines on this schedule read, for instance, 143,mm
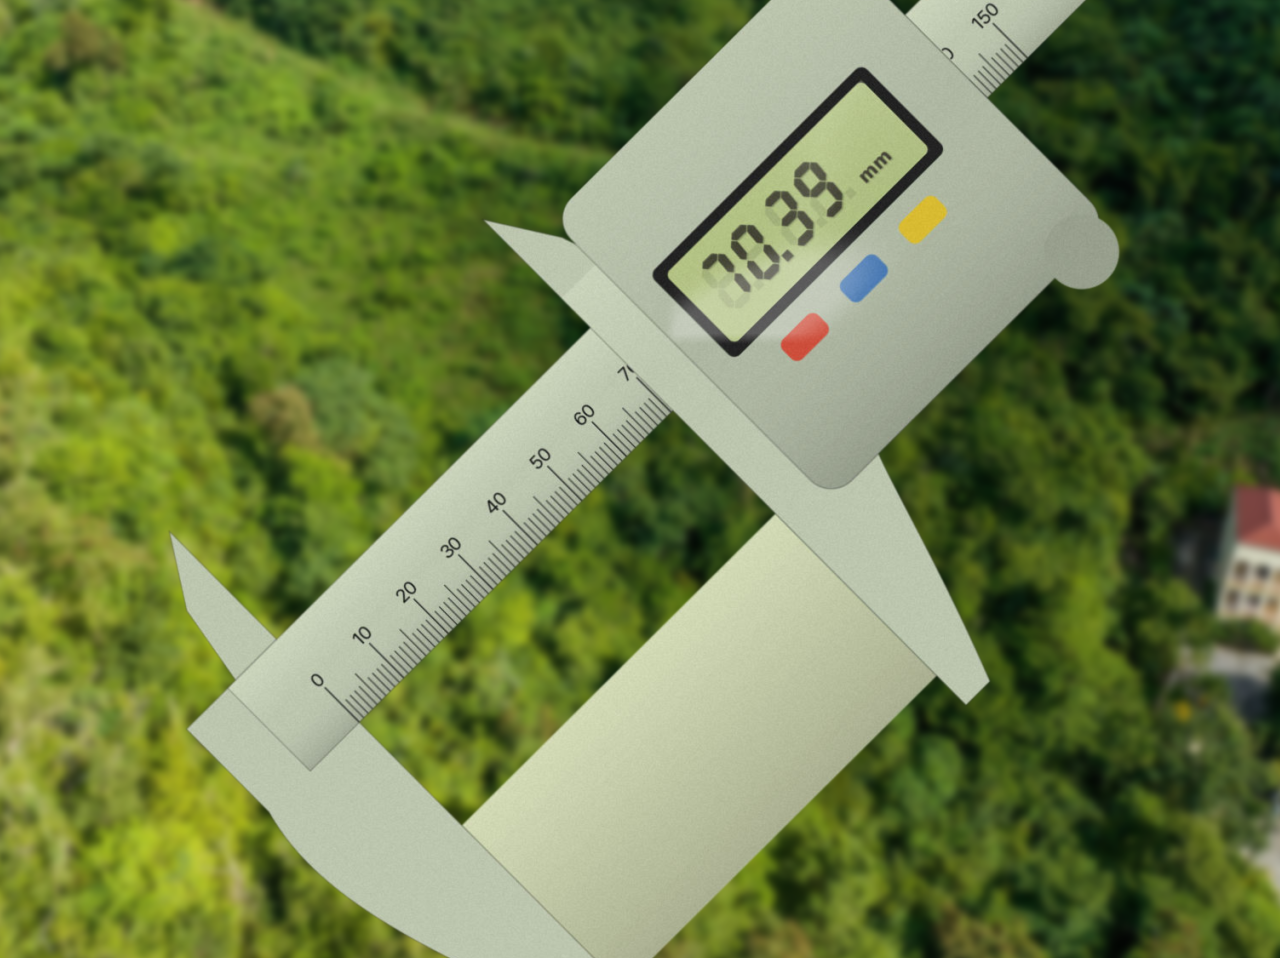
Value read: 70.39,mm
